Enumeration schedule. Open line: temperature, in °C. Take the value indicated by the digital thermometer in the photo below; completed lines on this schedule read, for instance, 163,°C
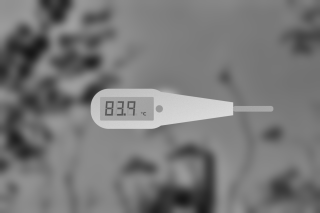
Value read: 83.9,°C
